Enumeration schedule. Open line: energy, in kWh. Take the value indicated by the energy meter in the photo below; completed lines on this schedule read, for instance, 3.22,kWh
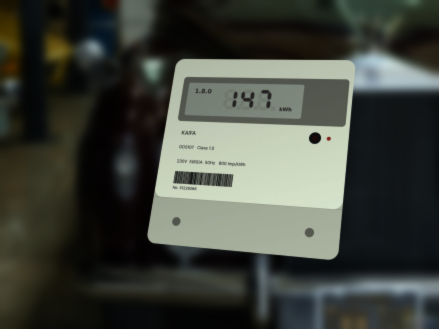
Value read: 147,kWh
